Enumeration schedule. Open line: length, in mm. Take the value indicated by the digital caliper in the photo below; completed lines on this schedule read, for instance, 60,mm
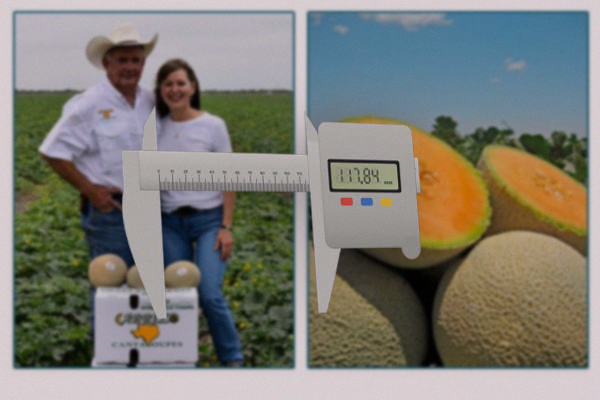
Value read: 117.84,mm
